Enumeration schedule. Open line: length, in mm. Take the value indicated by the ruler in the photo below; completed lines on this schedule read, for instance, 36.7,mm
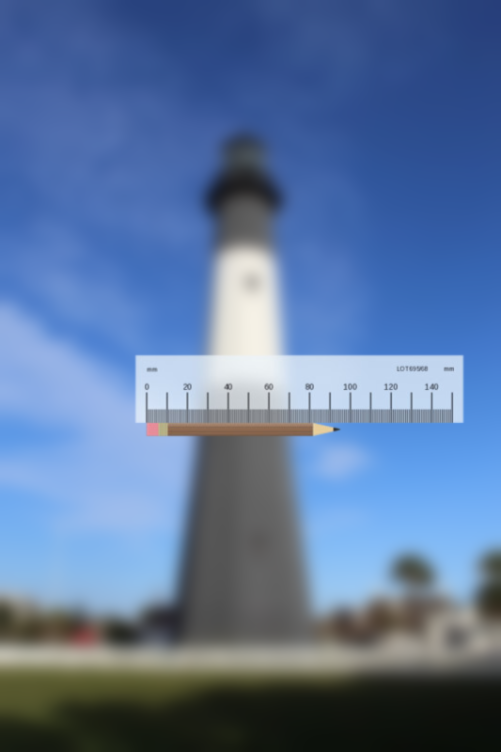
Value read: 95,mm
